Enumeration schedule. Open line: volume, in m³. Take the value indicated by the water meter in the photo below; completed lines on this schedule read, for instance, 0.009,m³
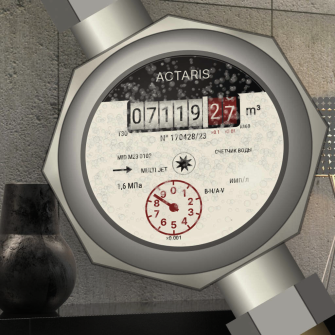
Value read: 7119.268,m³
